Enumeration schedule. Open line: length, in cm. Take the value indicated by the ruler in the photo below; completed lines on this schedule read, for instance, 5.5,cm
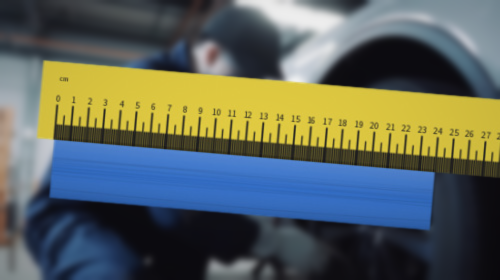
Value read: 24,cm
